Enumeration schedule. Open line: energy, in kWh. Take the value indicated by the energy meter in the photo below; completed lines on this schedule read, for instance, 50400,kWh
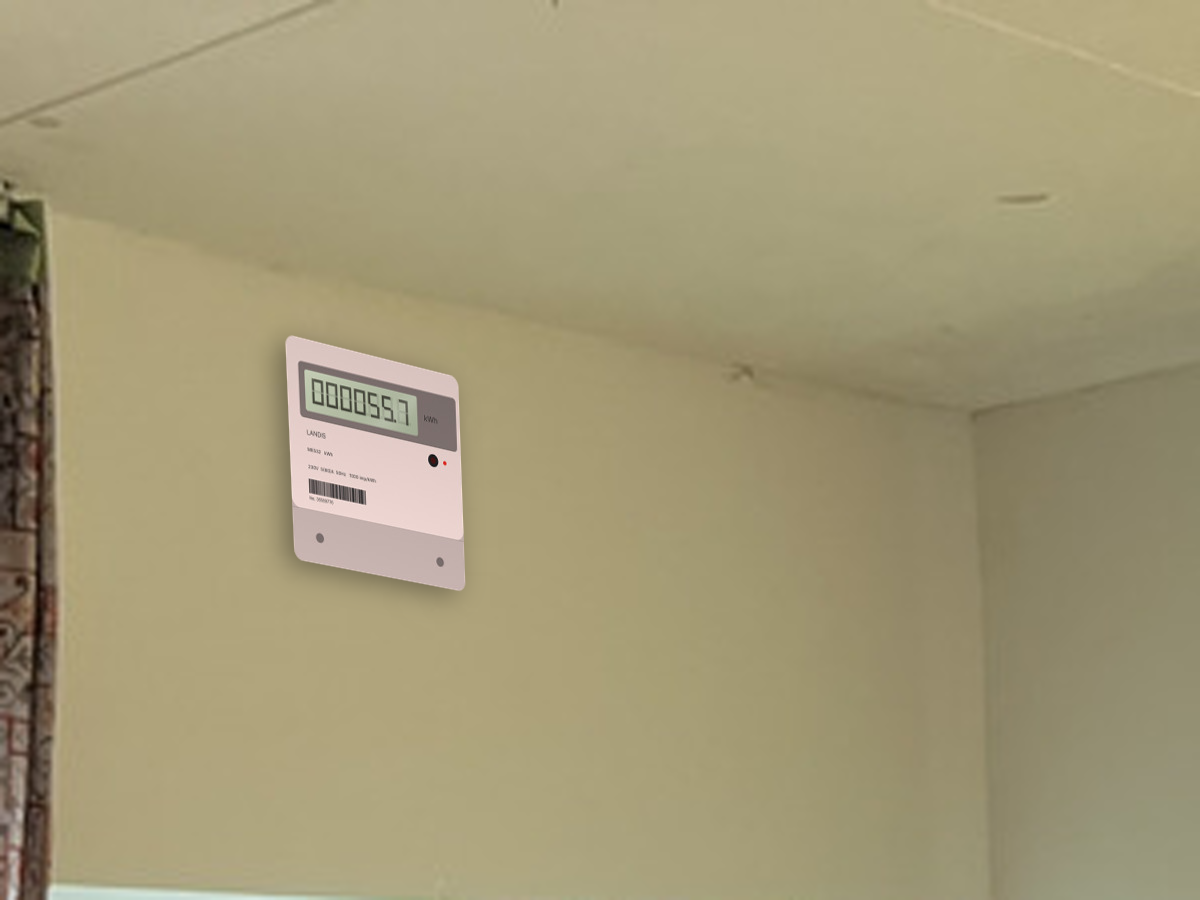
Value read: 55.7,kWh
